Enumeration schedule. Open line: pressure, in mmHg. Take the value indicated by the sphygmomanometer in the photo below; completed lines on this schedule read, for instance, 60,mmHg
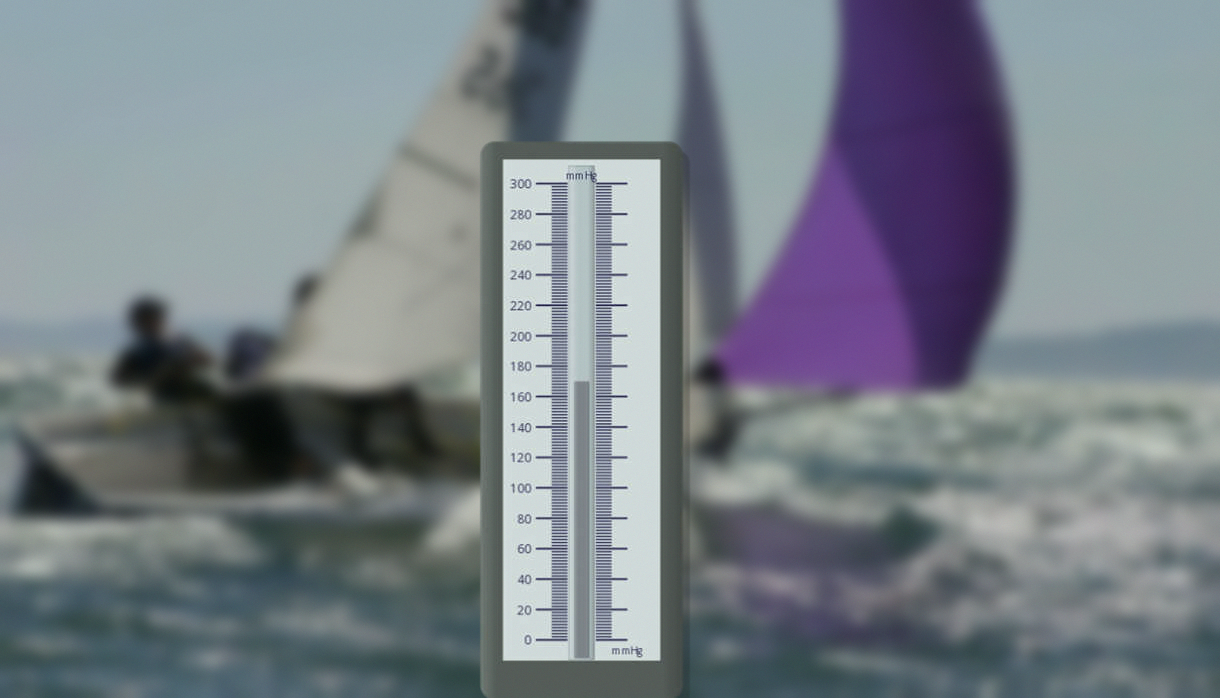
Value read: 170,mmHg
